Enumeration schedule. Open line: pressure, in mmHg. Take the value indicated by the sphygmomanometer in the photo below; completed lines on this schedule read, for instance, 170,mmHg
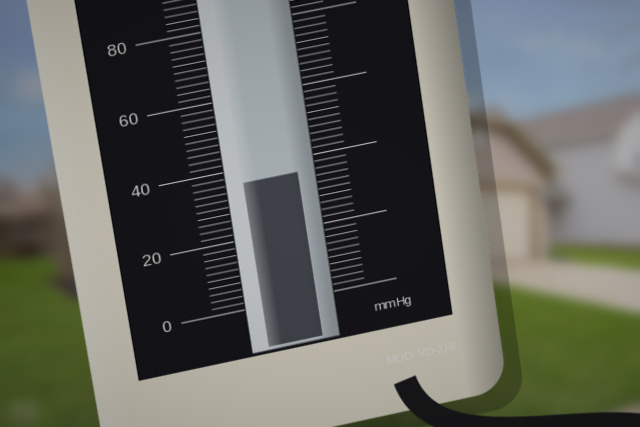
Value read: 36,mmHg
